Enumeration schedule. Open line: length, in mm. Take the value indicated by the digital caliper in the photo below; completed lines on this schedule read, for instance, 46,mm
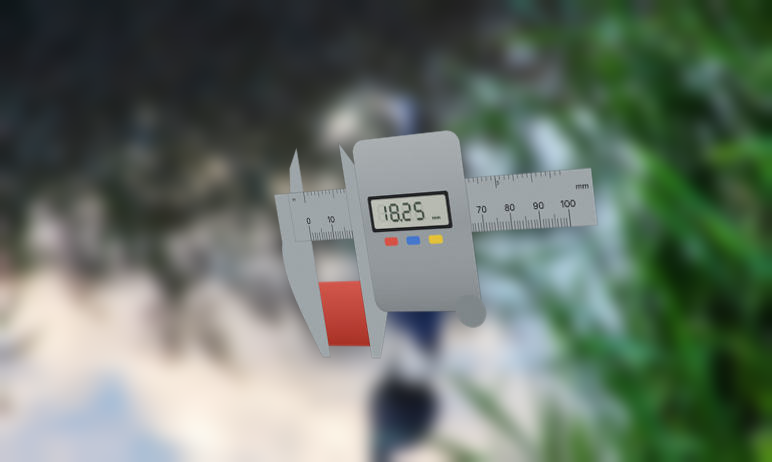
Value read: 18.25,mm
